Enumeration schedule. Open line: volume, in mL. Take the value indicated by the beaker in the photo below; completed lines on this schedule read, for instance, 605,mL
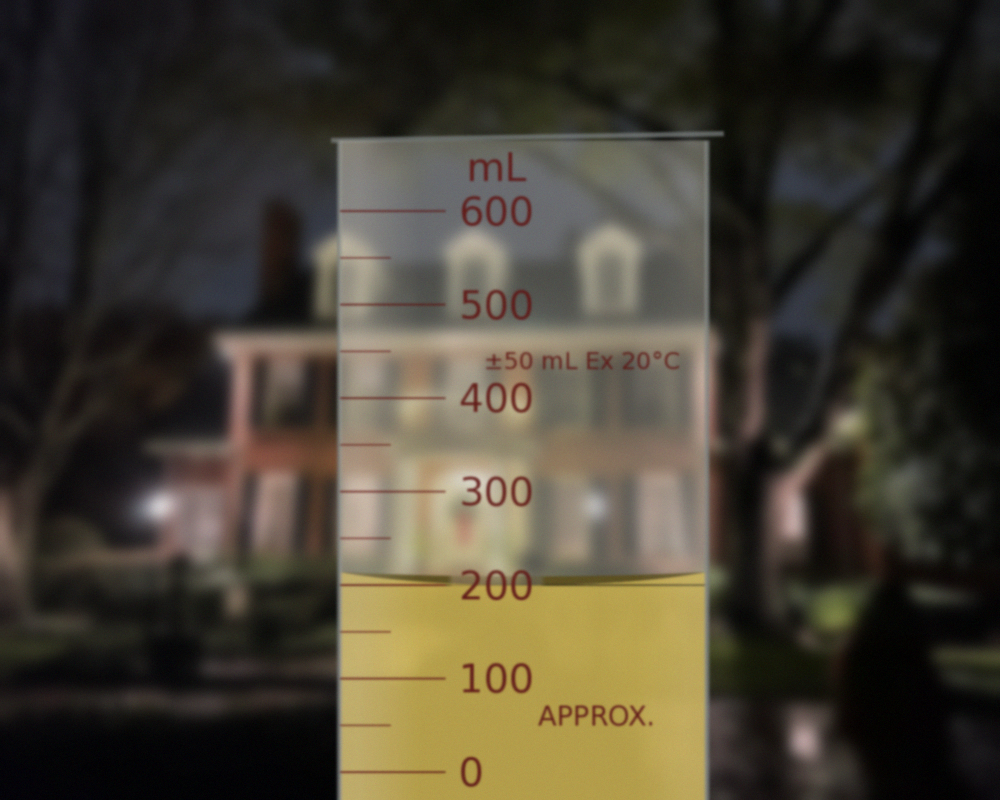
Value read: 200,mL
